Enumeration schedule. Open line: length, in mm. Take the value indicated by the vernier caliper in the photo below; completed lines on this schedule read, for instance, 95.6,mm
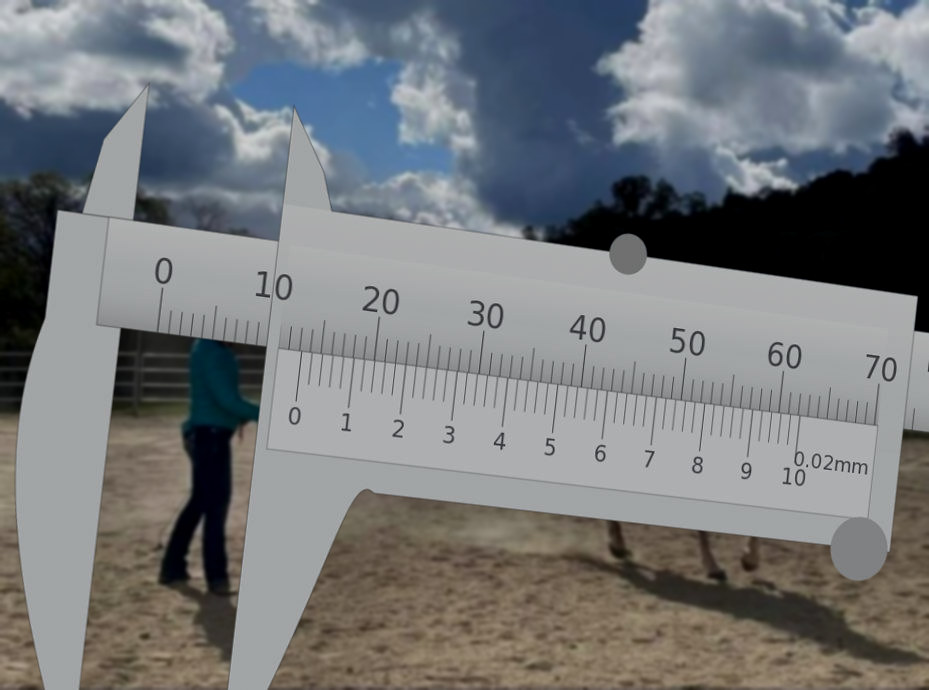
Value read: 13.2,mm
